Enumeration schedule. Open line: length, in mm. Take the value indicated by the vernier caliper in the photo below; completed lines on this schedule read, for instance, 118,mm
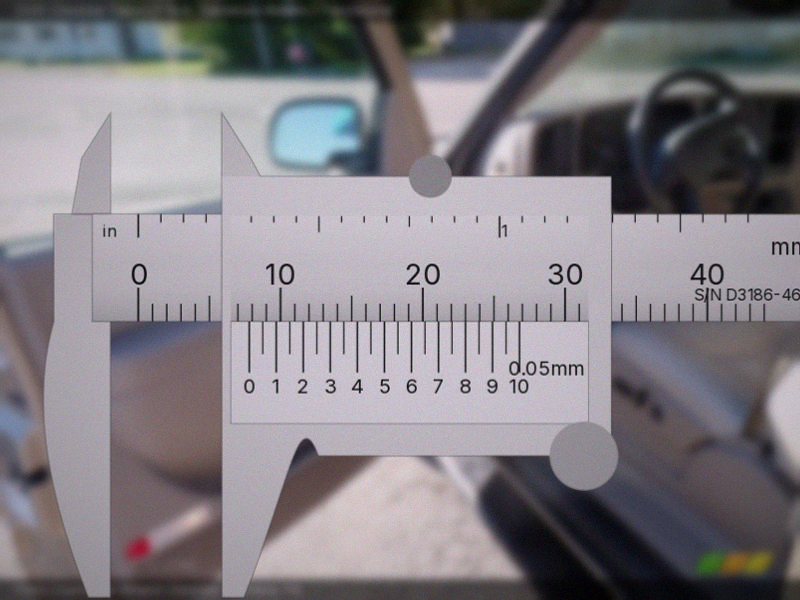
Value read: 7.8,mm
